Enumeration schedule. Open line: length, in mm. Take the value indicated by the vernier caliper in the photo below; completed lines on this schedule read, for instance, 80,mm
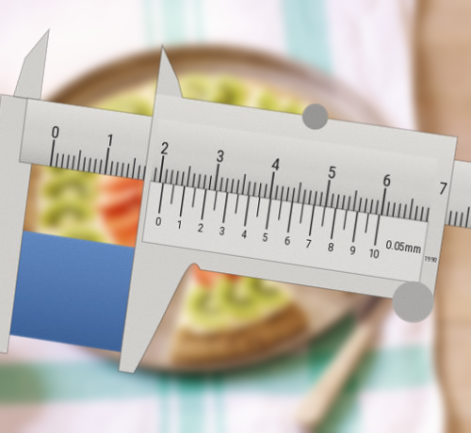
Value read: 20.6,mm
